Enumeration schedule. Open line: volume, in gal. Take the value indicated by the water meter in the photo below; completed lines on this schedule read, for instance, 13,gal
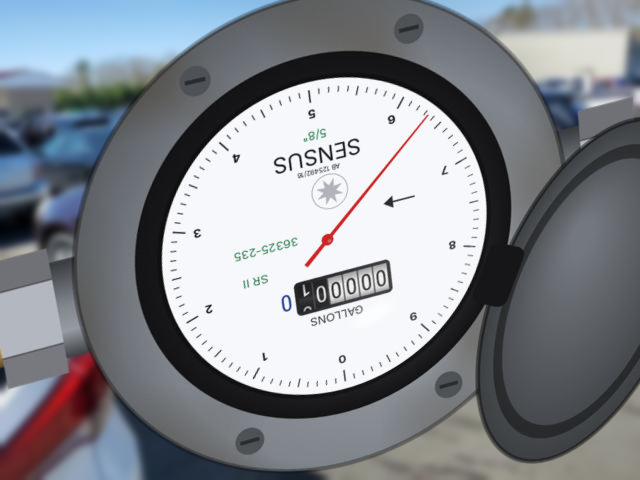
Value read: 6.3,gal
